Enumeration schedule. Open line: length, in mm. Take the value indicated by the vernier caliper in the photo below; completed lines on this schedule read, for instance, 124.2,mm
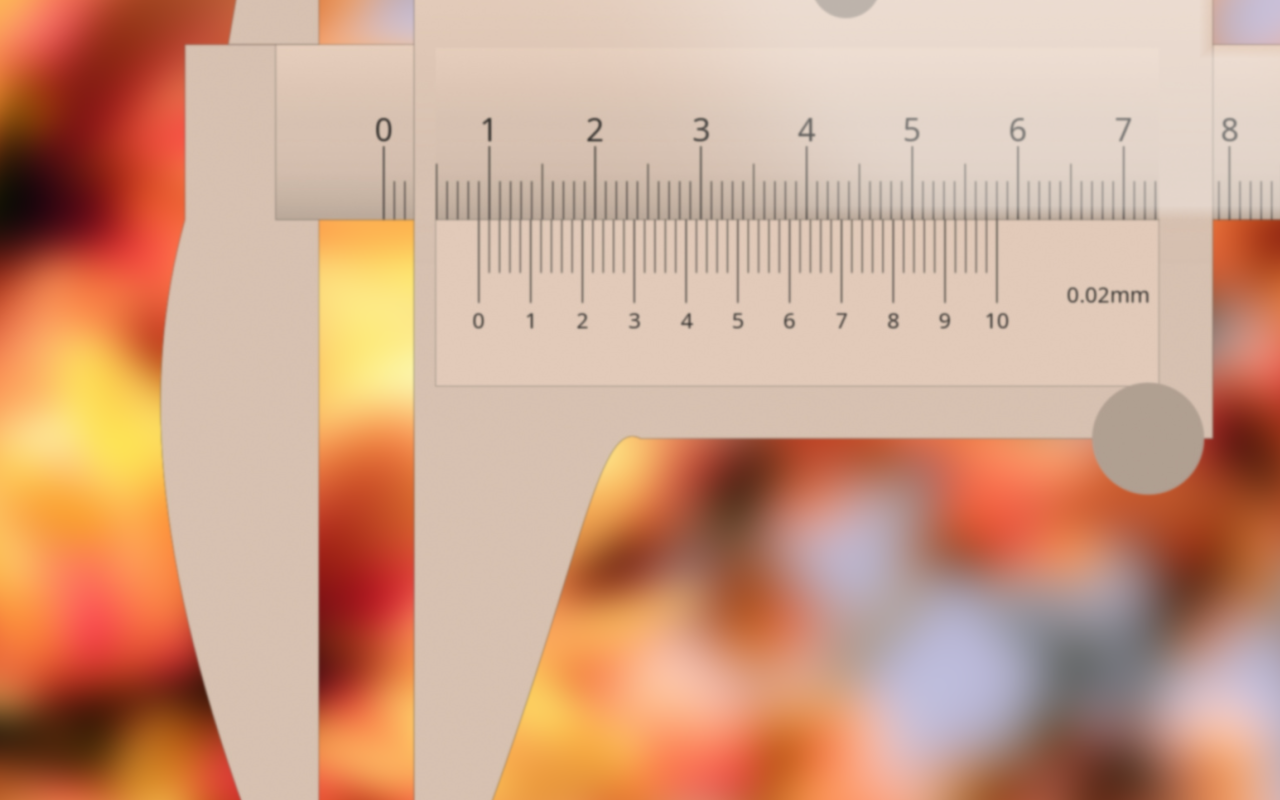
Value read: 9.0,mm
